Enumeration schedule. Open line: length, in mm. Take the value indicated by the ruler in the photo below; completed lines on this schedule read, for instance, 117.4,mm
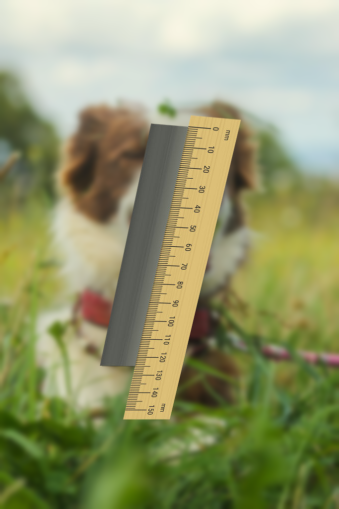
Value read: 125,mm
